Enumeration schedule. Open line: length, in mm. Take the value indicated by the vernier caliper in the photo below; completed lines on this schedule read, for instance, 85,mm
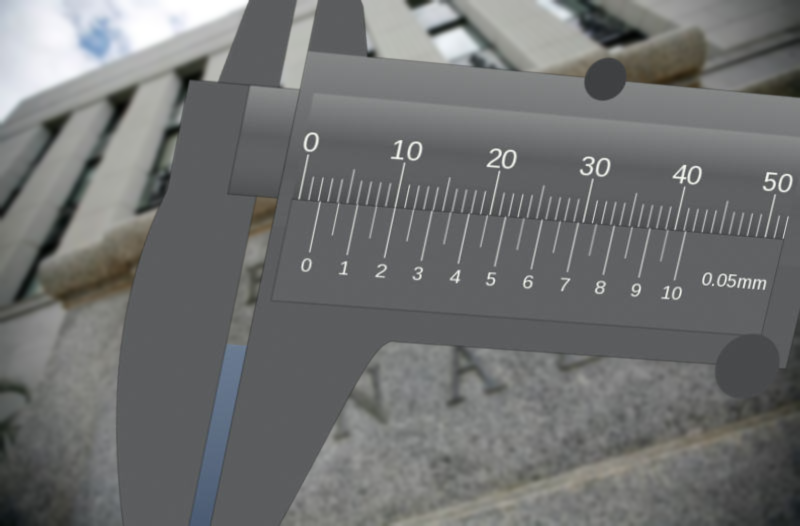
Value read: 2.2,mm
